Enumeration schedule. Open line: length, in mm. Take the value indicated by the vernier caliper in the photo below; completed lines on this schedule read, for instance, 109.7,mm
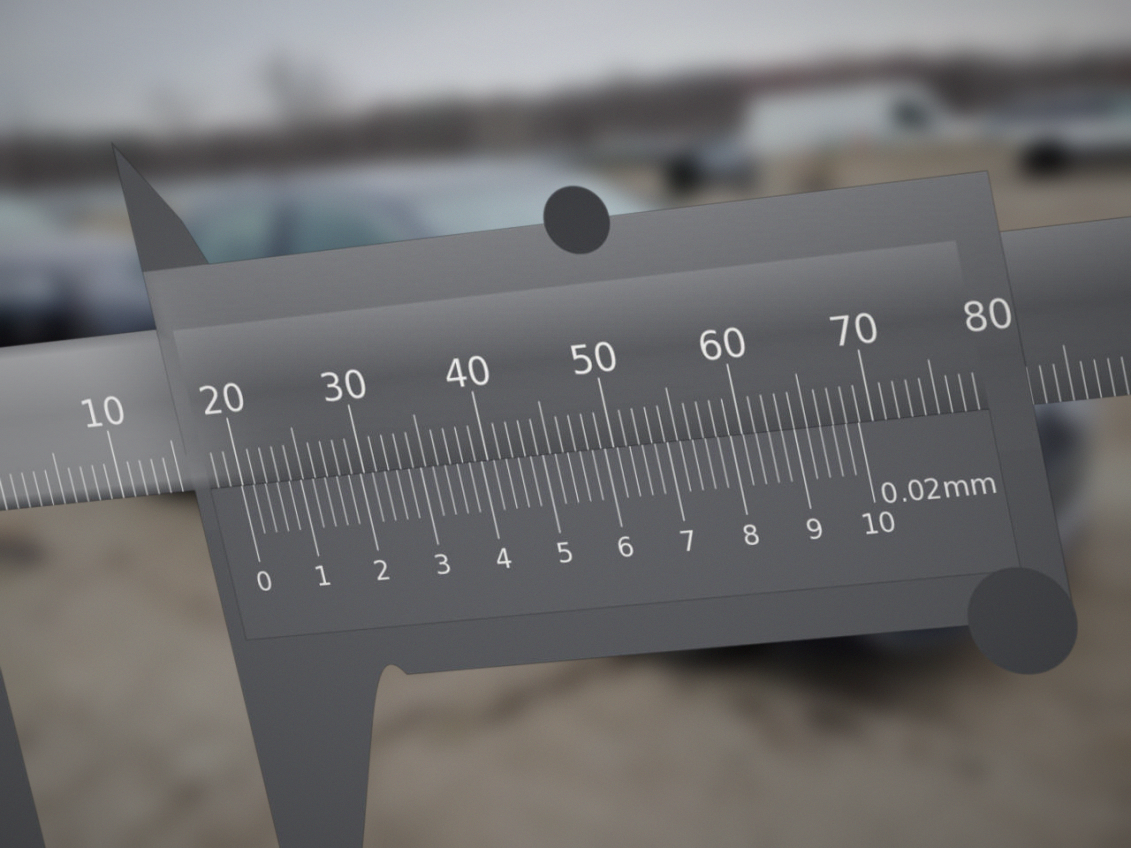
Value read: 19.9,mm
